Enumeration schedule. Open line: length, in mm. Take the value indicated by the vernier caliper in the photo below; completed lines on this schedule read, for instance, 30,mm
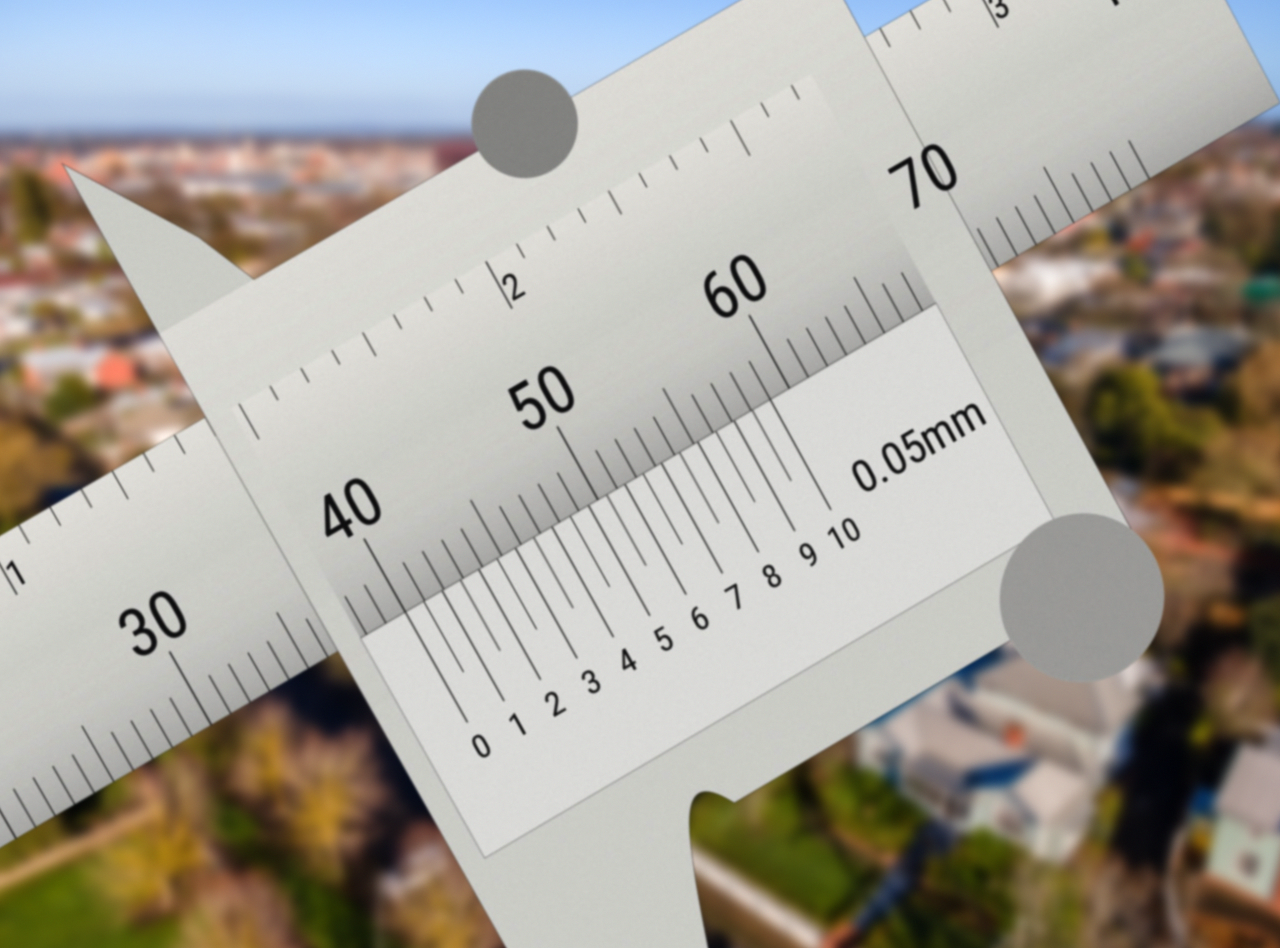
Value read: 40.0,mm
